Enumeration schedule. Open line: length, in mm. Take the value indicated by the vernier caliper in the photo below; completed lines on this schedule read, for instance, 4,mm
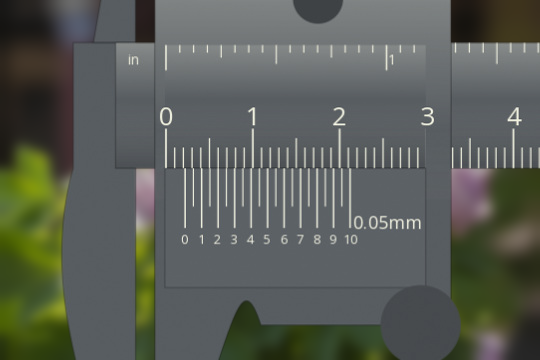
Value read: 2.2,mm
